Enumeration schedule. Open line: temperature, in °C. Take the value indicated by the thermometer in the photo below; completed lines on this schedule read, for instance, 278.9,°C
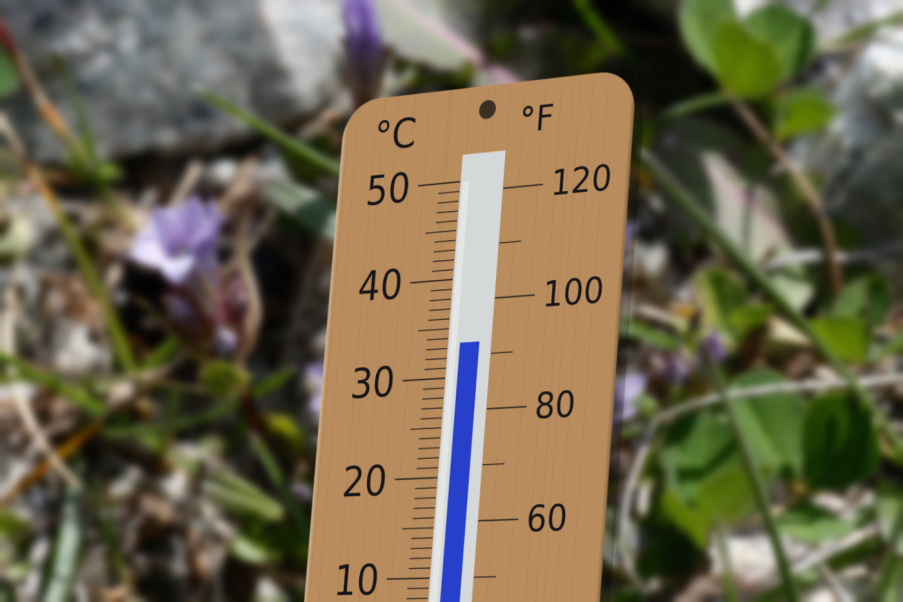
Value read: 33.5,°C
